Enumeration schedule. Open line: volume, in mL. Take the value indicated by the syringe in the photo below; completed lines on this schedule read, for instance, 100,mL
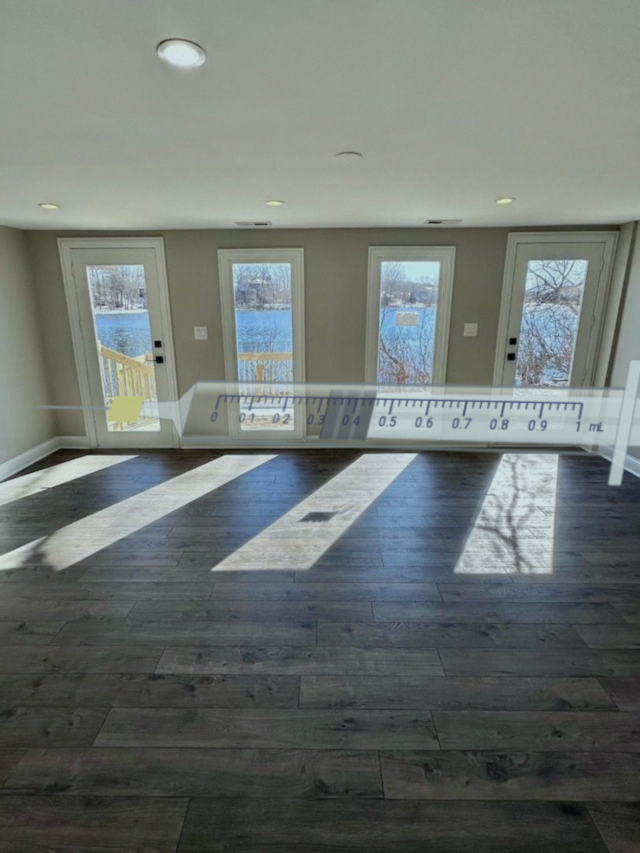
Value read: 0.32,mL
